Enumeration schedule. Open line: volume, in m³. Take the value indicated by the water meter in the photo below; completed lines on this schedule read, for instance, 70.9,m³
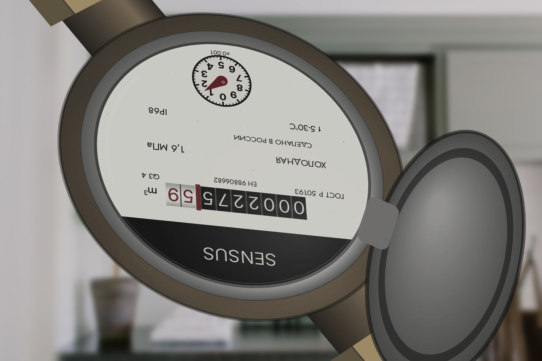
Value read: 2275.591,m³
